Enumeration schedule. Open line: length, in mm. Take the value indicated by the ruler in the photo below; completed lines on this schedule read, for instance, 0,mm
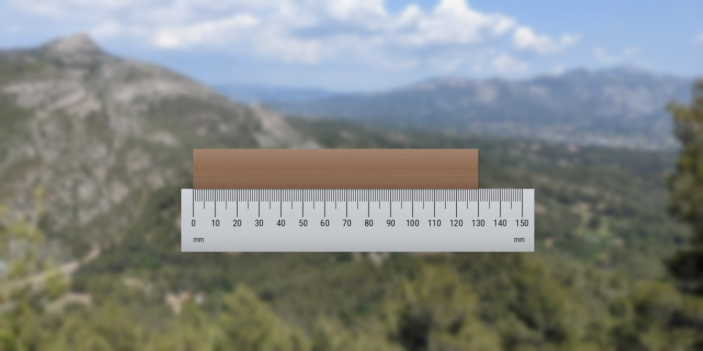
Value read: 130,mm
